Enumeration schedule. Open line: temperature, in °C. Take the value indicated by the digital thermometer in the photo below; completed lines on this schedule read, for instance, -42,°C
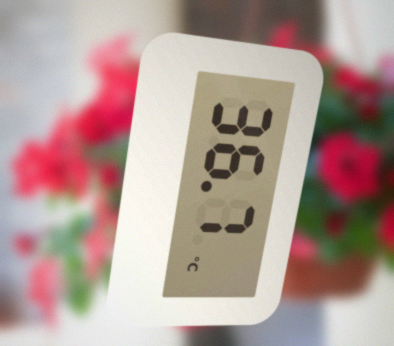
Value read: 36.7,°C
